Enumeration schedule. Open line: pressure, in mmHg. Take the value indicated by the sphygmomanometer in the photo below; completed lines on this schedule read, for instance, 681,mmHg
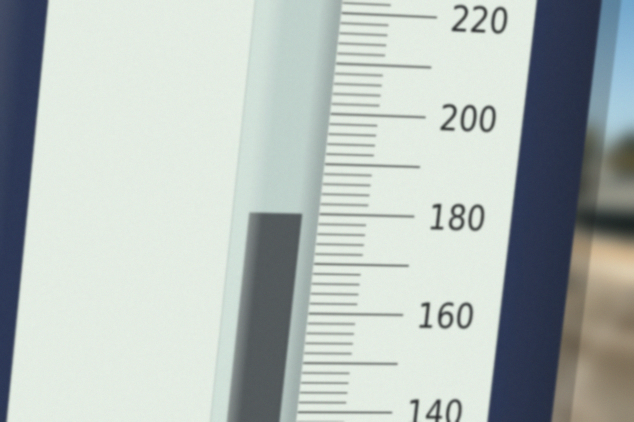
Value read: 180,mmHg
